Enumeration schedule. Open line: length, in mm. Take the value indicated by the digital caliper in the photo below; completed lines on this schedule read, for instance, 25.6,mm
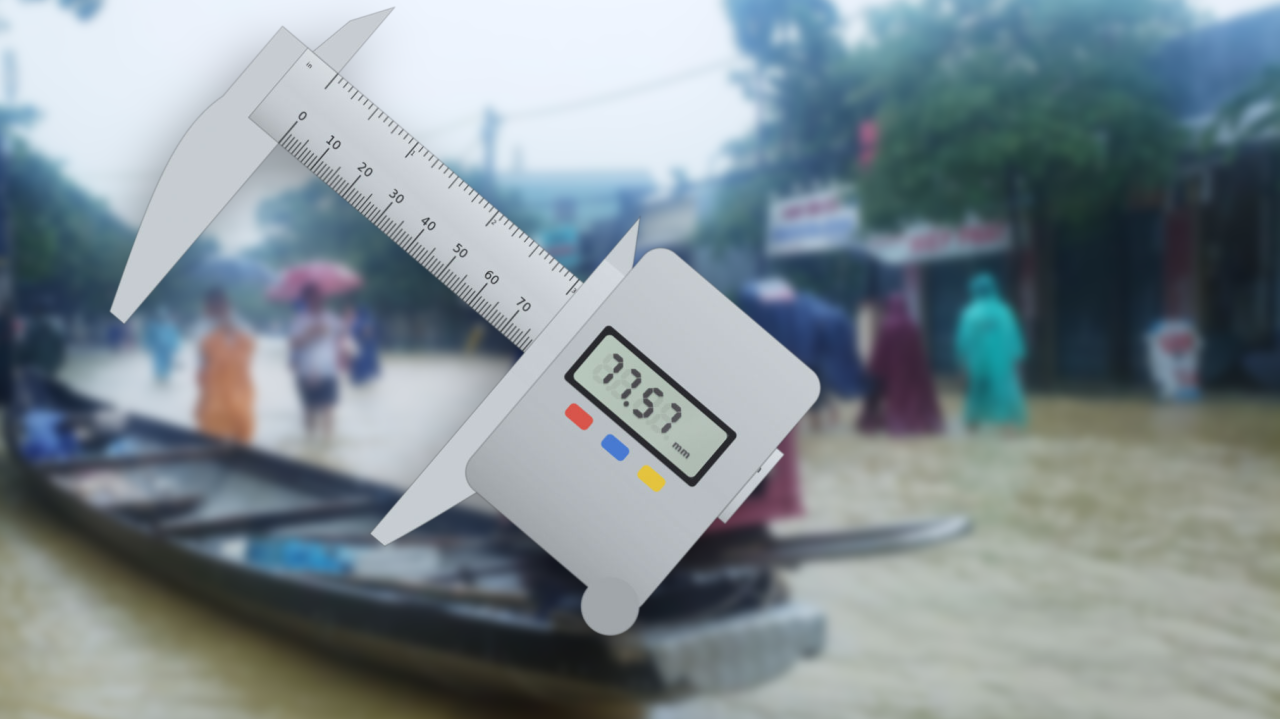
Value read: 77.57,mm
